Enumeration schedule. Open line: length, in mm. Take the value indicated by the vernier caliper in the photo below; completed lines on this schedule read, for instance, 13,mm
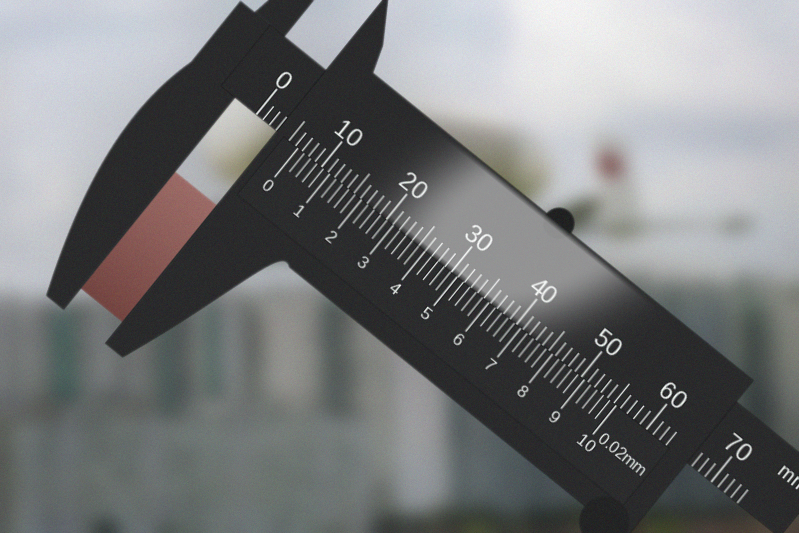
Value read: 6.4,mm
